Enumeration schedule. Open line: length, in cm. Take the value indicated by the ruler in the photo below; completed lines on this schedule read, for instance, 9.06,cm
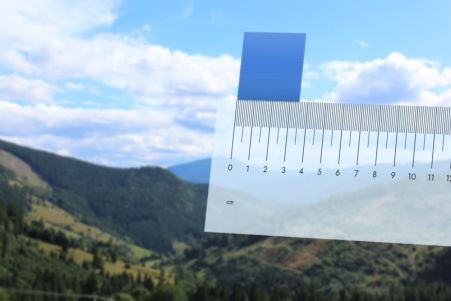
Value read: 3.5,cm
